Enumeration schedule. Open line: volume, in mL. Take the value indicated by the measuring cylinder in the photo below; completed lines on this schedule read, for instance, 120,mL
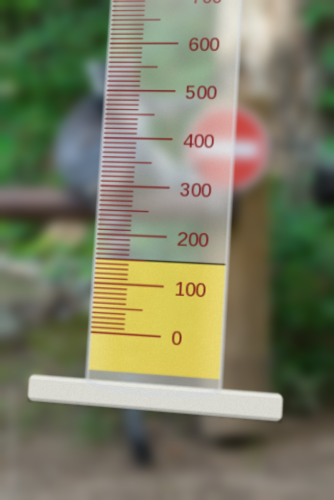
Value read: 150,mL
